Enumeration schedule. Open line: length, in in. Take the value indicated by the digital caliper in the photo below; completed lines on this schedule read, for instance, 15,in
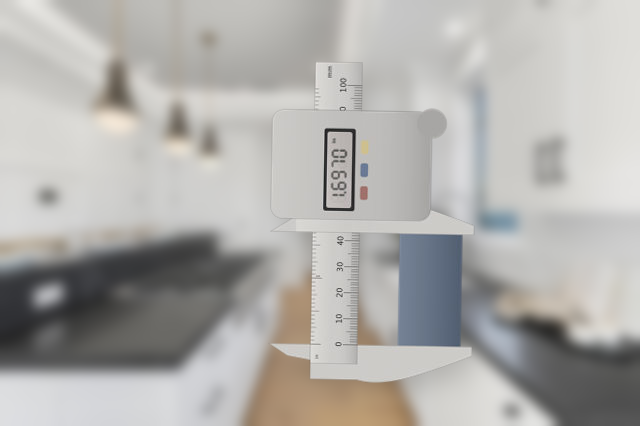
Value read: 1.6970,in
